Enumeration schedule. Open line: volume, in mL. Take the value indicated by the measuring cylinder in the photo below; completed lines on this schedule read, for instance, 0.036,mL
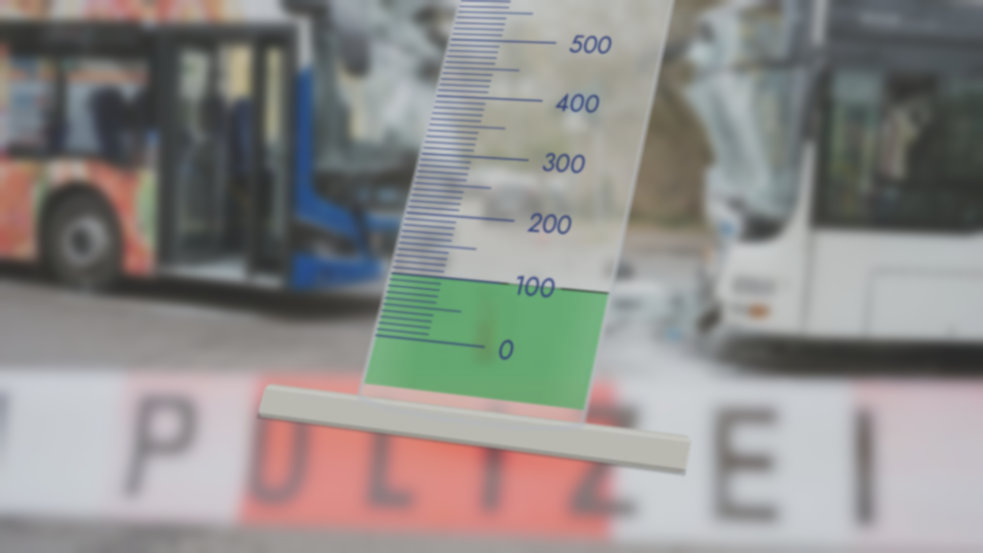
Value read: 100,mL
